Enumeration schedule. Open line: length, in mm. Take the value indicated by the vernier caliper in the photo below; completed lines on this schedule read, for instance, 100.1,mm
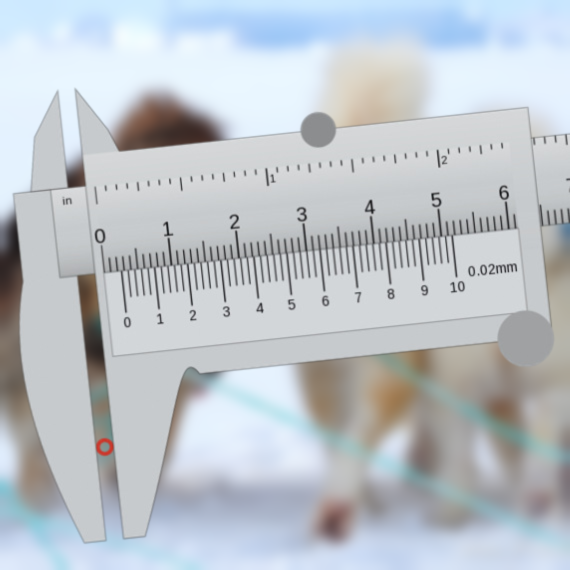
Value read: 2.6,mm
